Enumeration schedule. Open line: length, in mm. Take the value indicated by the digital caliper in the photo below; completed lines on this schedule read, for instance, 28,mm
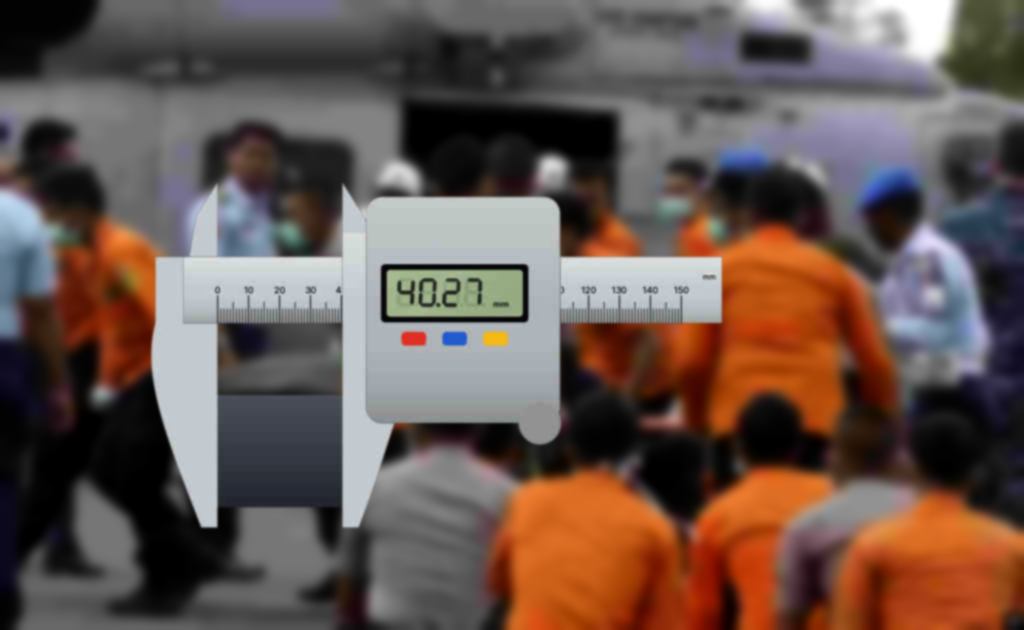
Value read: 40.27,mm
